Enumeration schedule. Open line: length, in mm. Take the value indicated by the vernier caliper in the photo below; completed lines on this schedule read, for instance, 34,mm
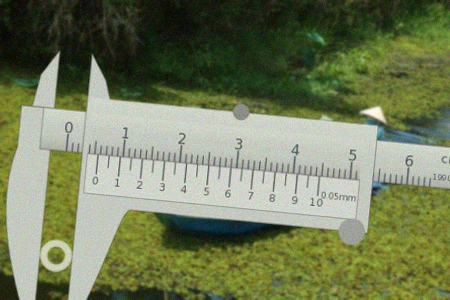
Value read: 5.6,mm
